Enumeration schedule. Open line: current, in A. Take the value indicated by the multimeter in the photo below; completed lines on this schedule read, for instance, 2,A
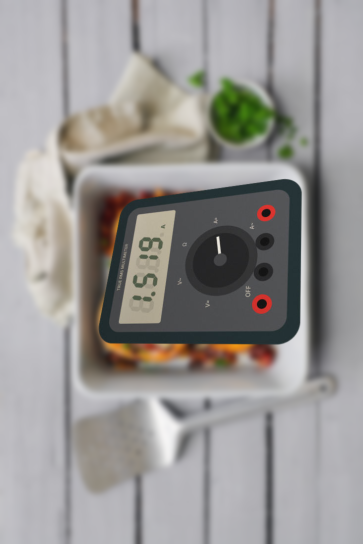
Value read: 1.519,A
